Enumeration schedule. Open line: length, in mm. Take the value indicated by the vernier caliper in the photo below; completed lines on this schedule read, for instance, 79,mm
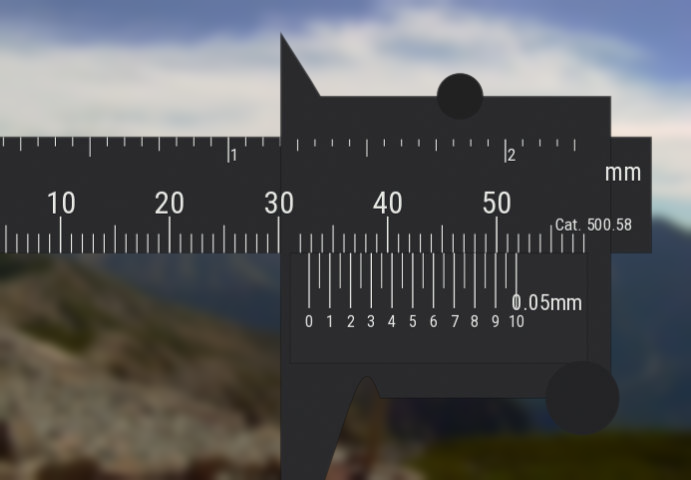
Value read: 32.8,mm
